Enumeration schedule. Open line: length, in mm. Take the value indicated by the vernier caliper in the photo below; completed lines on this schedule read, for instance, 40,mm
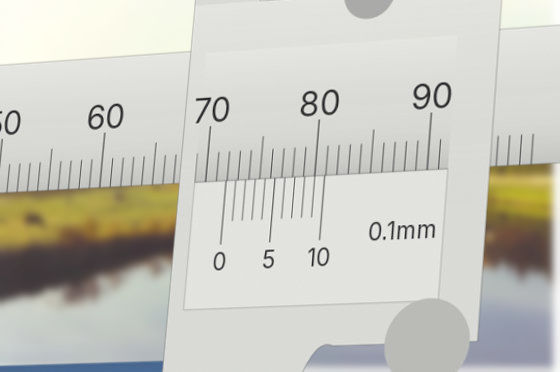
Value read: 71.9,mm
